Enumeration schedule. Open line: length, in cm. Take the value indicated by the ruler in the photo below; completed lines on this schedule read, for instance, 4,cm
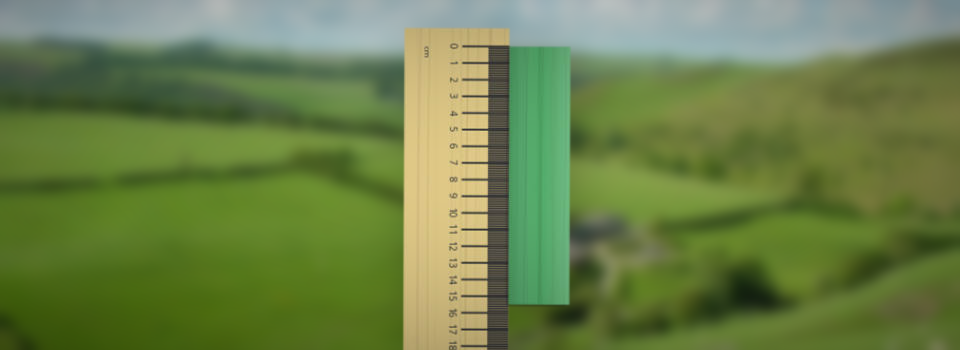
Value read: 15.5,cm
